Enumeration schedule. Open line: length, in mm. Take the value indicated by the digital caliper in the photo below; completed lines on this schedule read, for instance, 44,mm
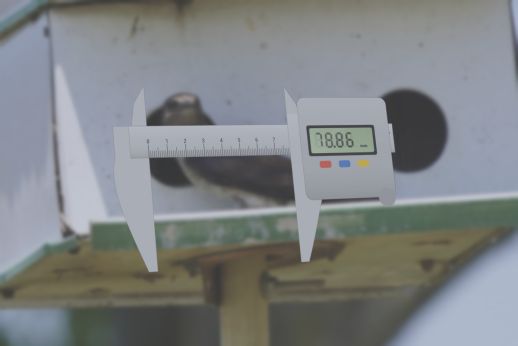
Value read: 78.86,mm
